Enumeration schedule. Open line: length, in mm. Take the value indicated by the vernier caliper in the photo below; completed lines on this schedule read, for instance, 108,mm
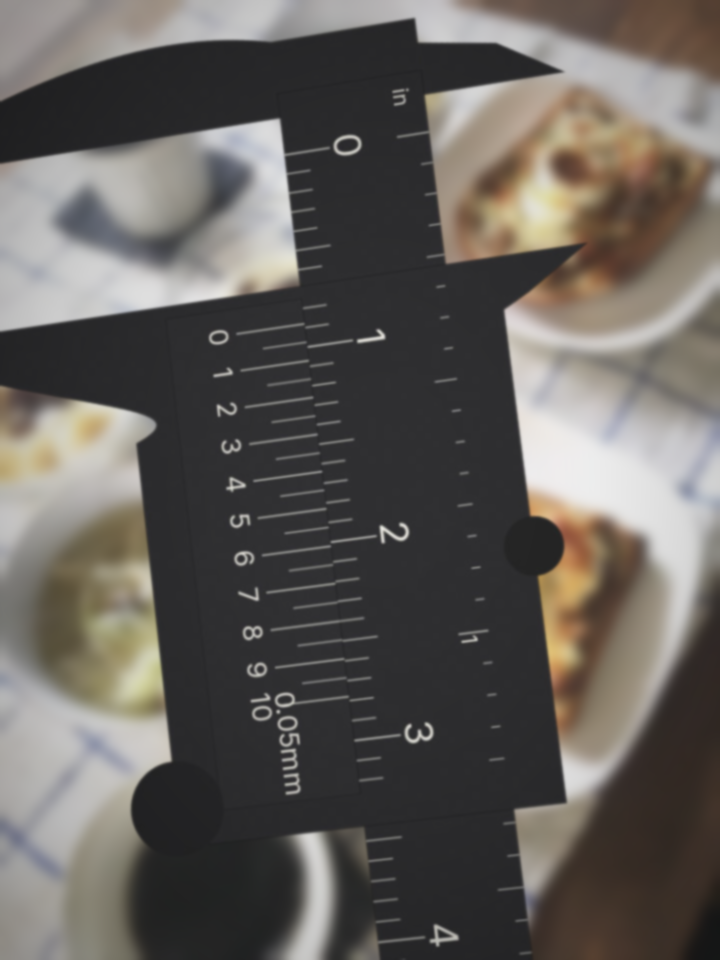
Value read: 8.8,mm
